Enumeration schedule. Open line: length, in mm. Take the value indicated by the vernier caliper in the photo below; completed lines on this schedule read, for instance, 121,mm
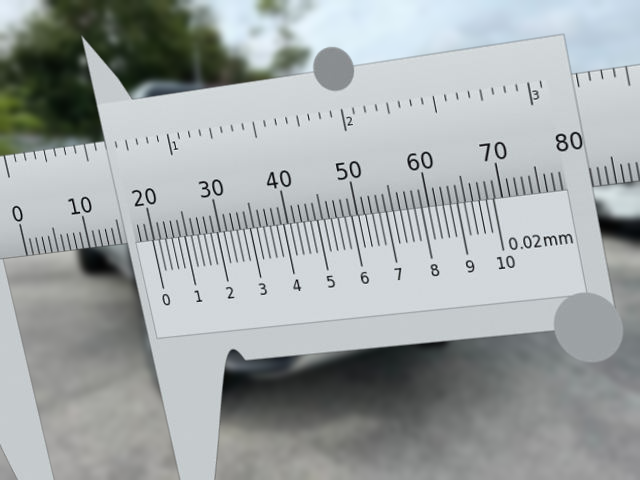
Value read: 19.8,mm
